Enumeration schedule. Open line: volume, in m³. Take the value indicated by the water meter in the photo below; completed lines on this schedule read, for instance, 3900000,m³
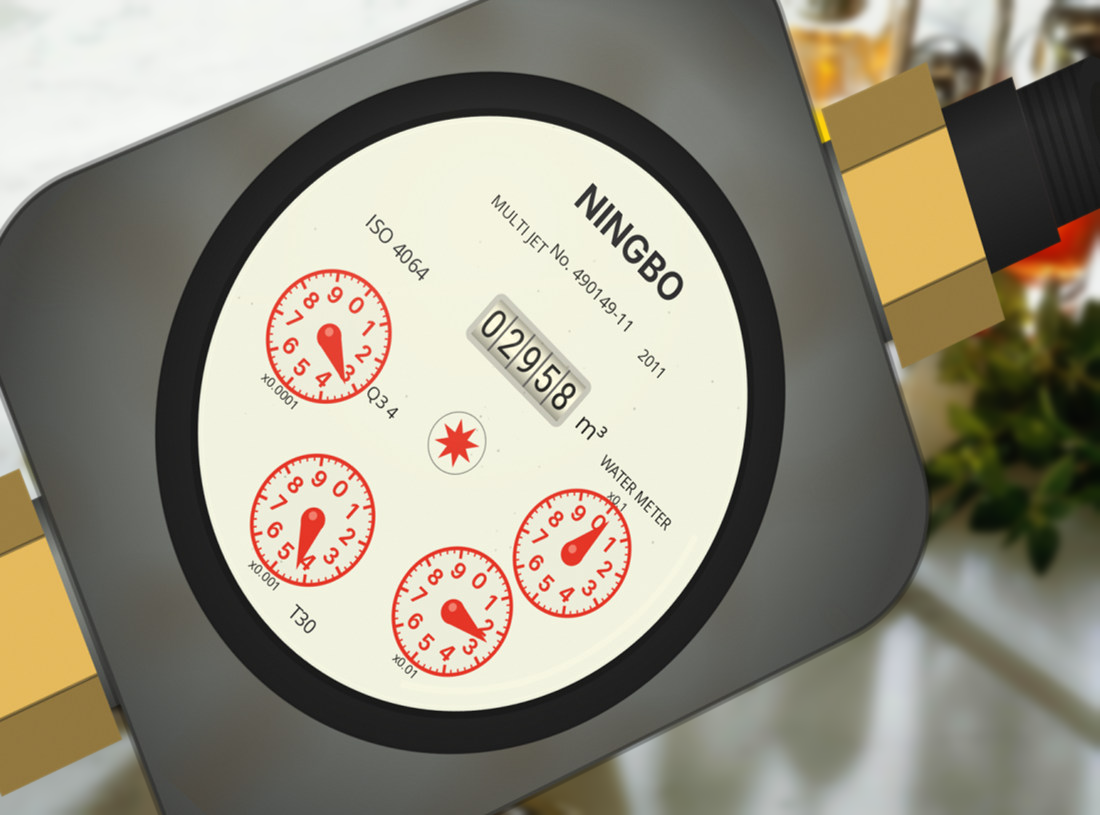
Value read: 2958.0243,m³
